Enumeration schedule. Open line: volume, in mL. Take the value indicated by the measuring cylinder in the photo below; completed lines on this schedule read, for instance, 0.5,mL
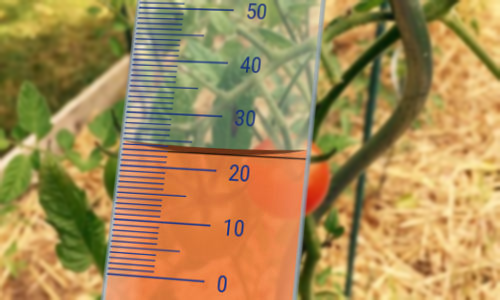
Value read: 23,mL
